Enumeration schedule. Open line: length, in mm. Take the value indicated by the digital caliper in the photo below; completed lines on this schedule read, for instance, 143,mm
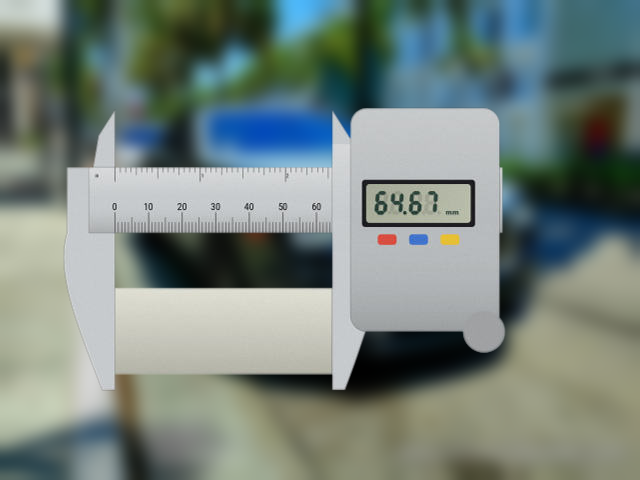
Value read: 64.67,mm
